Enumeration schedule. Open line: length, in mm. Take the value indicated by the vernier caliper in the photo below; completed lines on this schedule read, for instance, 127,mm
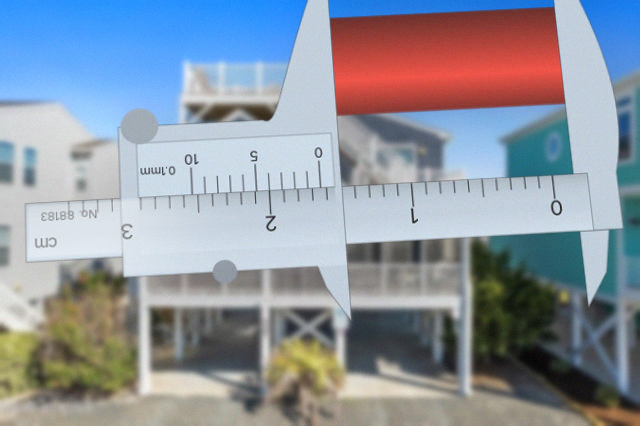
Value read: 16.4,mm
